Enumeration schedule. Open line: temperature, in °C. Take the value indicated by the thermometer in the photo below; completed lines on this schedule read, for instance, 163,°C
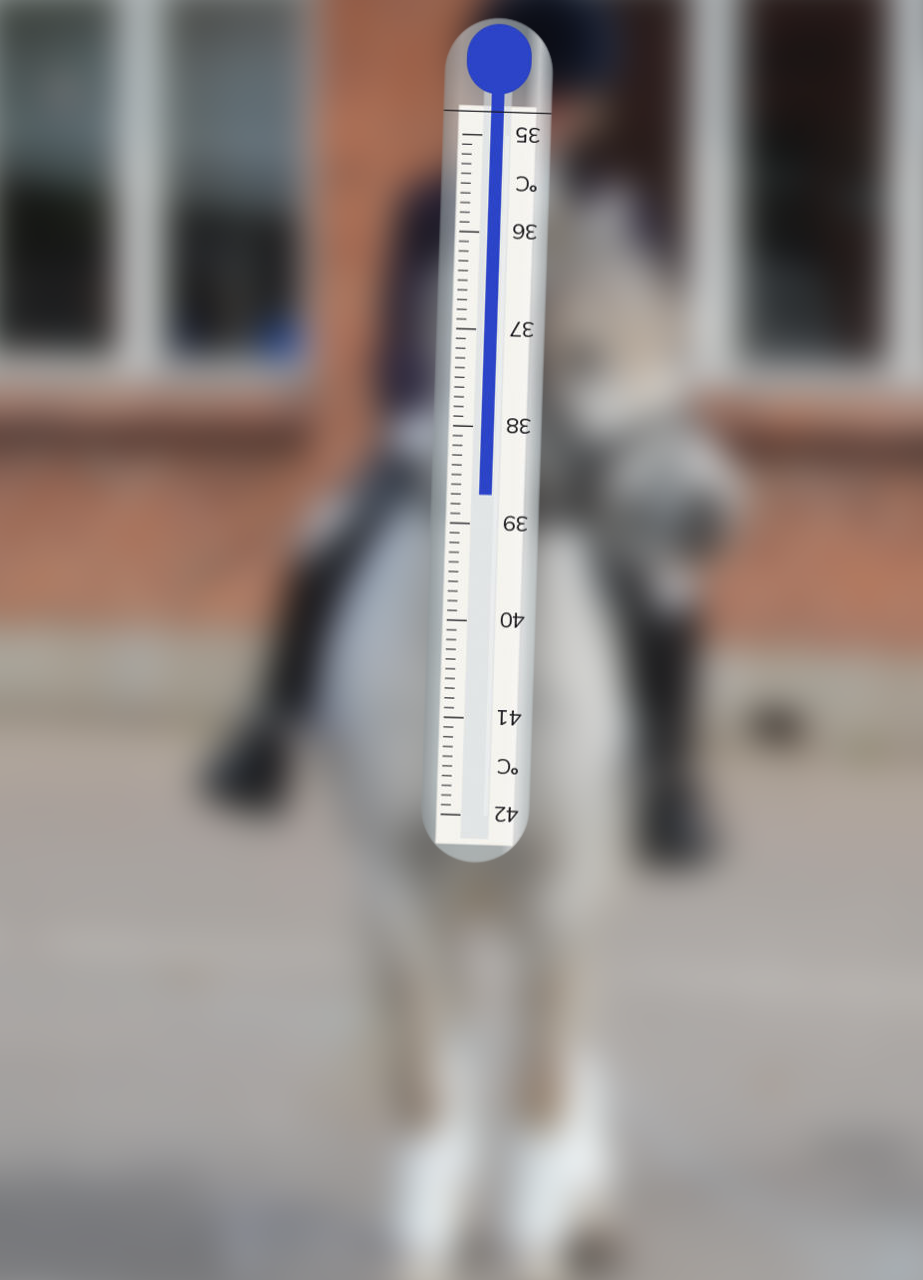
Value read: 38.7,°C
